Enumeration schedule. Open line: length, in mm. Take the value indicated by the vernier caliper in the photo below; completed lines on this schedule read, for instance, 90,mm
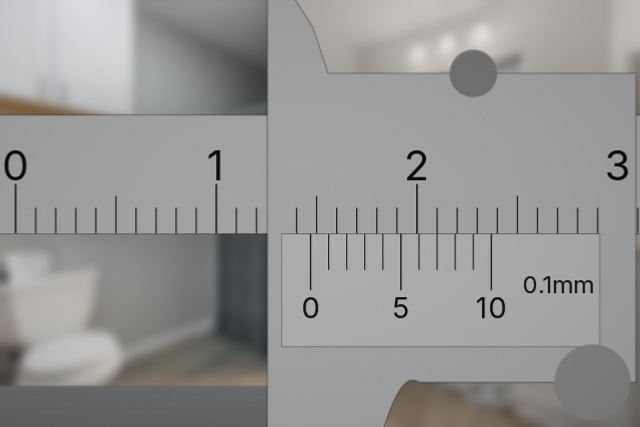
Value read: 14.7,mm
